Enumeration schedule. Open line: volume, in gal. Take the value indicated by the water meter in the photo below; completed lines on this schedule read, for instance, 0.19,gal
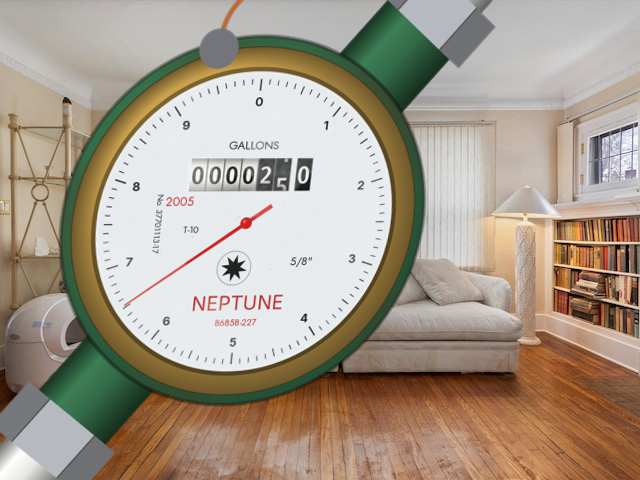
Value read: 246.5,gal
